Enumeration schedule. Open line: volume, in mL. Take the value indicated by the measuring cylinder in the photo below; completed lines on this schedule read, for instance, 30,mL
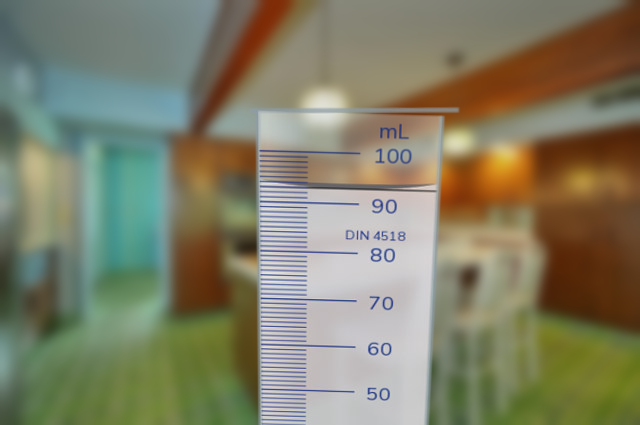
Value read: 93,mL
